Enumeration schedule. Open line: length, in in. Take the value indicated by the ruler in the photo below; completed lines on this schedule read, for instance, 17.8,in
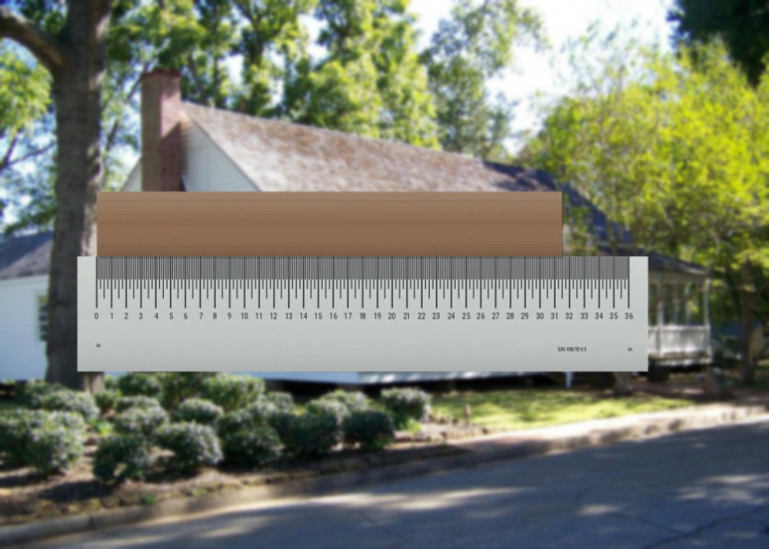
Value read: 31.5,in
